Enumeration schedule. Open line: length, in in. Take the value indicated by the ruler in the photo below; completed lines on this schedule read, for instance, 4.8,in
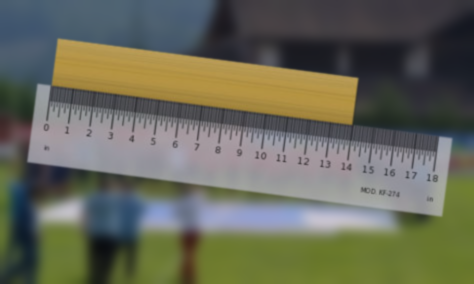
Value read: 14,in
